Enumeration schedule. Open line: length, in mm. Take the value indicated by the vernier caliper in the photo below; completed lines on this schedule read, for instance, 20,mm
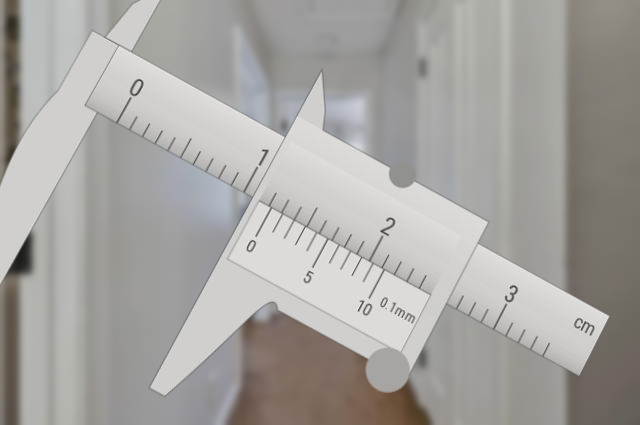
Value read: 12.2,mm
